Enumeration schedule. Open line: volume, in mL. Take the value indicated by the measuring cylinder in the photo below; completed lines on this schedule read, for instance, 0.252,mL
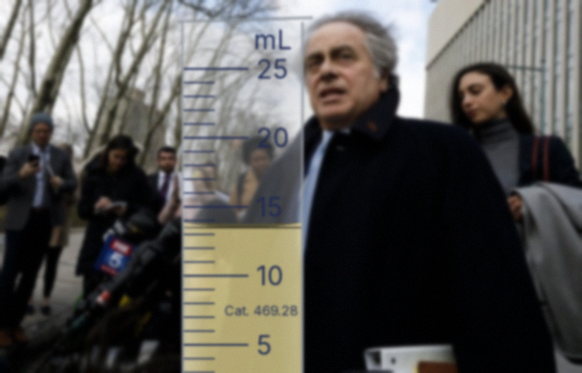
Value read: 13.5,mL
